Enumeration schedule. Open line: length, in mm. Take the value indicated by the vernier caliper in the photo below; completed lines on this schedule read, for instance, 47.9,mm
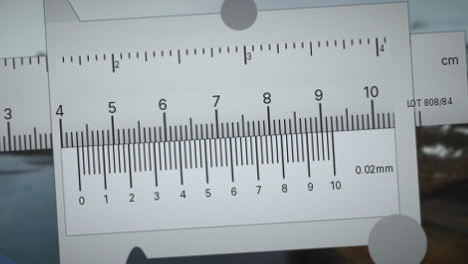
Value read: 43.0,mm
